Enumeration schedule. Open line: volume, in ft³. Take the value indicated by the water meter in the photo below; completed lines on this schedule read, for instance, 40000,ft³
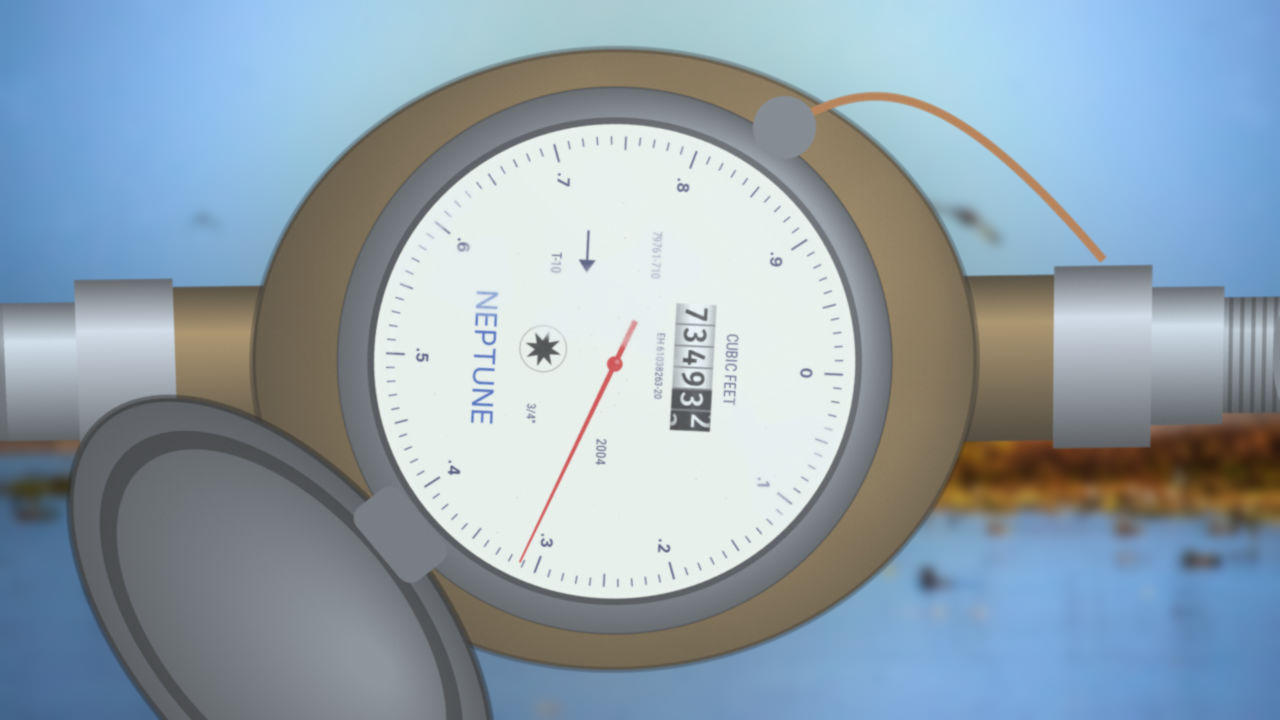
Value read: 734932.31,ft³
